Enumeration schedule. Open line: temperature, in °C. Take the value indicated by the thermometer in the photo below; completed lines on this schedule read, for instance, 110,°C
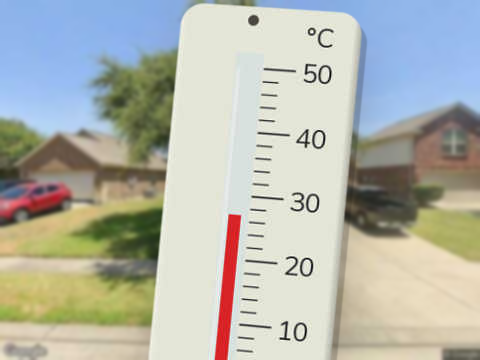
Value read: 27,°C
